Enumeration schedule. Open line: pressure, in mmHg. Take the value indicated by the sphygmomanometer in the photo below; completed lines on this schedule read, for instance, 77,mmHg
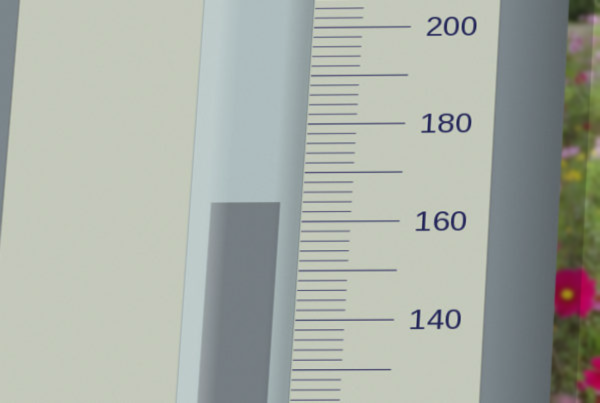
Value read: 164,mmHg
